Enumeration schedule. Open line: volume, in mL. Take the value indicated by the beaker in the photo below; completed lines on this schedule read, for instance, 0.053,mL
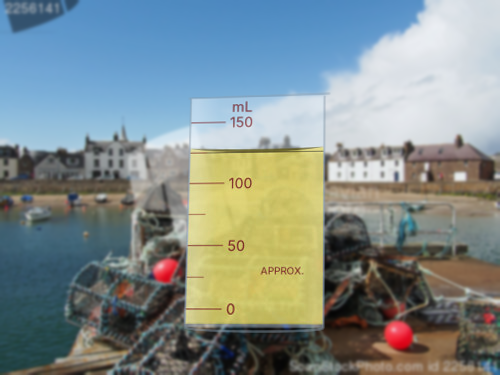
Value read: 125,mL
